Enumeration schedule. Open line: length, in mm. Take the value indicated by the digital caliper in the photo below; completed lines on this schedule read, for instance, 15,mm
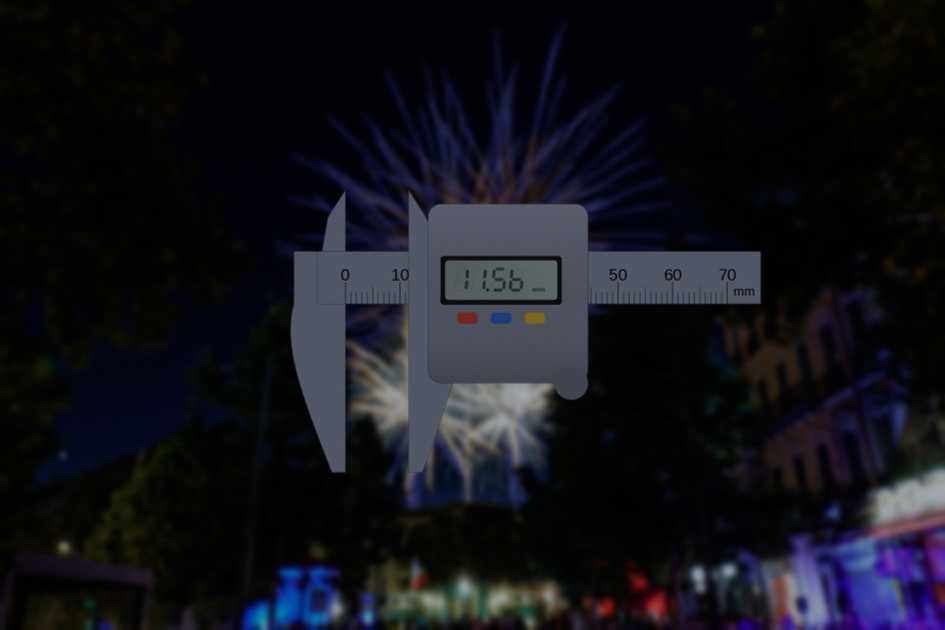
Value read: 11.56,mm
